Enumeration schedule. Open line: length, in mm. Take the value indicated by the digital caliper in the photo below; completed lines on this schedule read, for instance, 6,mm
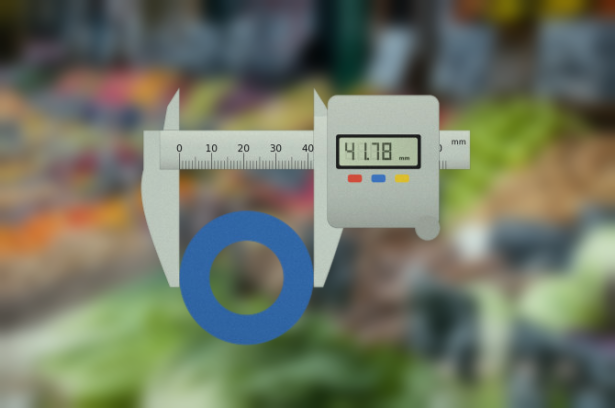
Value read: 41.78,mm
